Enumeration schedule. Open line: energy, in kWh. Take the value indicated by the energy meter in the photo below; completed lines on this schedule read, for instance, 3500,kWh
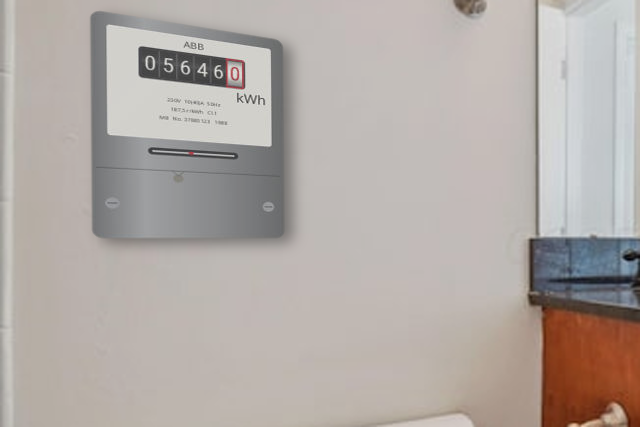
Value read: 5646.0,kWh
